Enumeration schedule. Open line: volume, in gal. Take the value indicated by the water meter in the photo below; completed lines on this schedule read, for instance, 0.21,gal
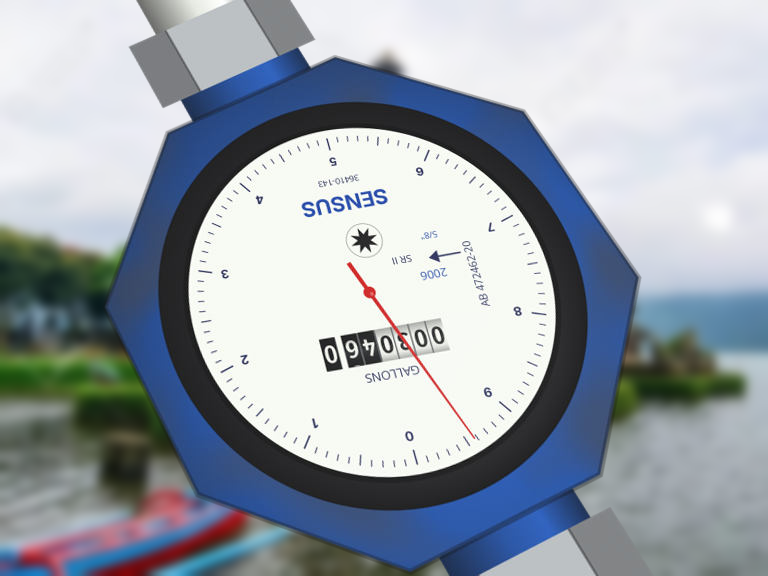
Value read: 30459.4,gal
